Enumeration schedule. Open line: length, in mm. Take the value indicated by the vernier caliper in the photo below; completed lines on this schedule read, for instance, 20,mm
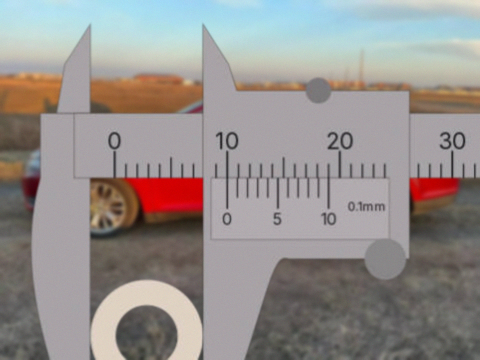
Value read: 10.0,mm
